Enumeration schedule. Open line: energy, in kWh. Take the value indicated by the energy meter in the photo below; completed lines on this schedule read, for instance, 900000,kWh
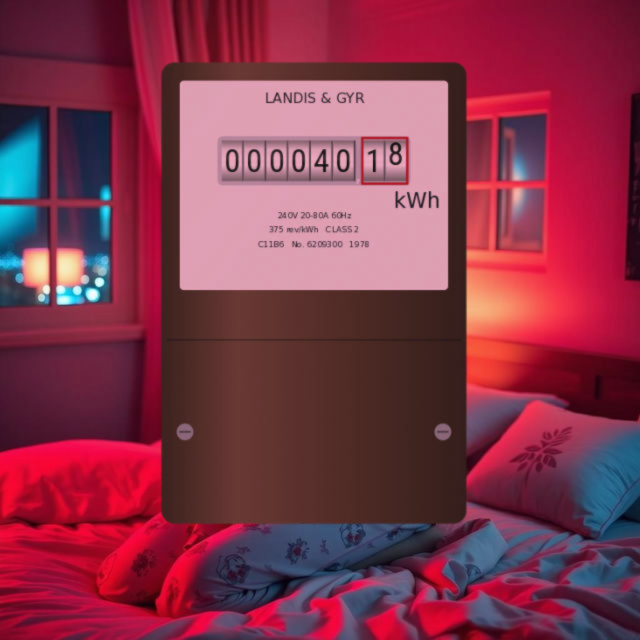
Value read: 40.18,kWh
